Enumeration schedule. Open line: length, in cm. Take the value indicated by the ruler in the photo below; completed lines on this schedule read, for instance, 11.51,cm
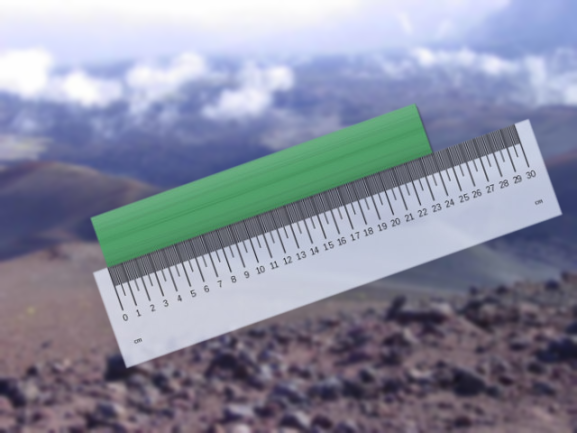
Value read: 24,cm
